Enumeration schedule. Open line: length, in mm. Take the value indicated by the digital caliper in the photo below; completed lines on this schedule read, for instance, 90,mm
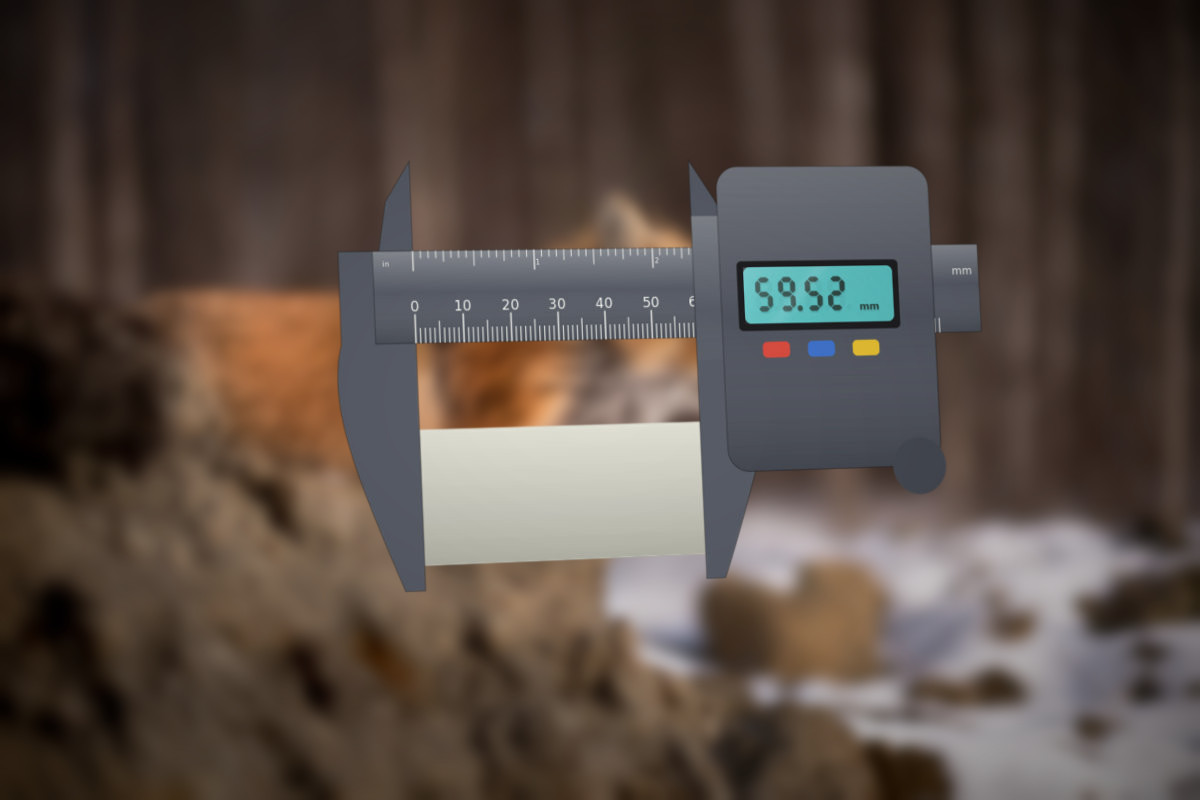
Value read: 59.52,mm
